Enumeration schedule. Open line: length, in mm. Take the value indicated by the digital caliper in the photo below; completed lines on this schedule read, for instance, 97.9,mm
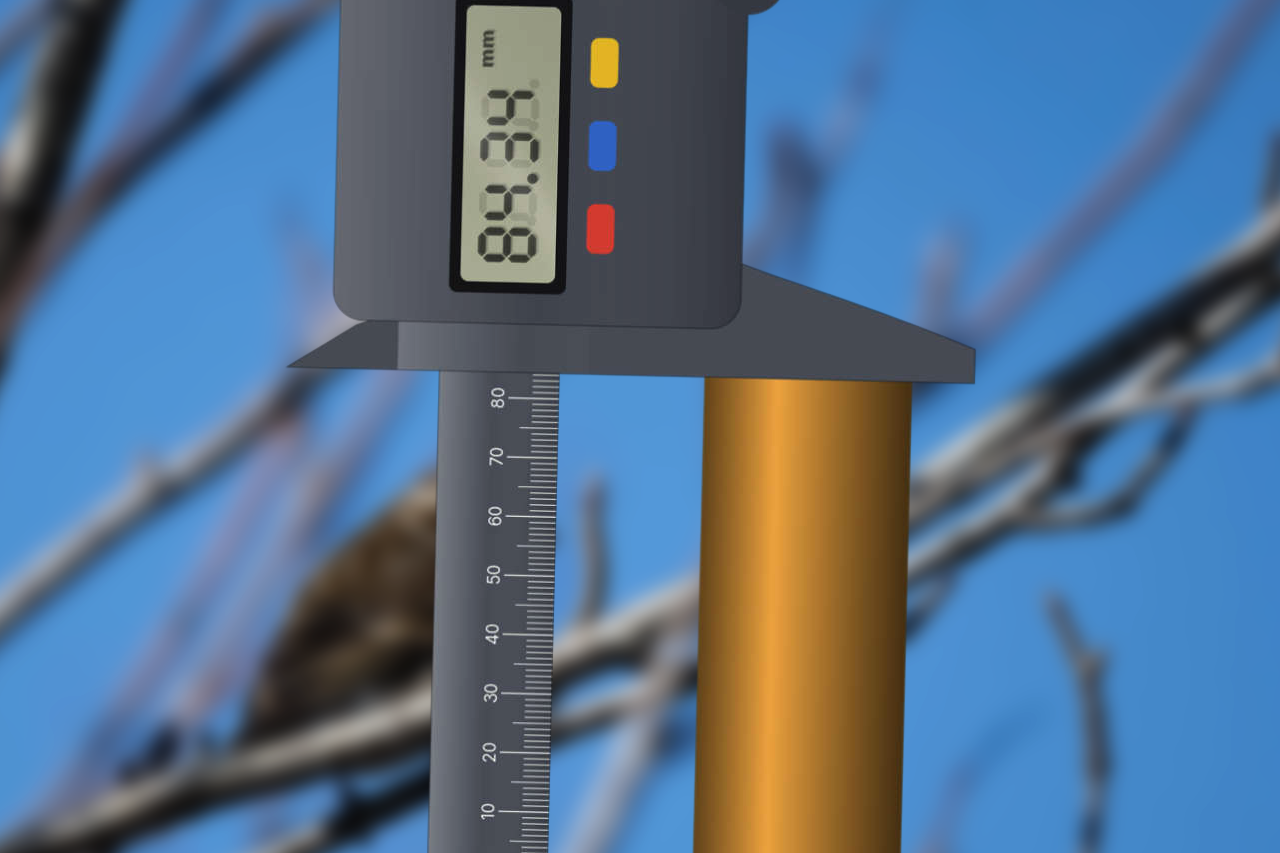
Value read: 84.34,mm
